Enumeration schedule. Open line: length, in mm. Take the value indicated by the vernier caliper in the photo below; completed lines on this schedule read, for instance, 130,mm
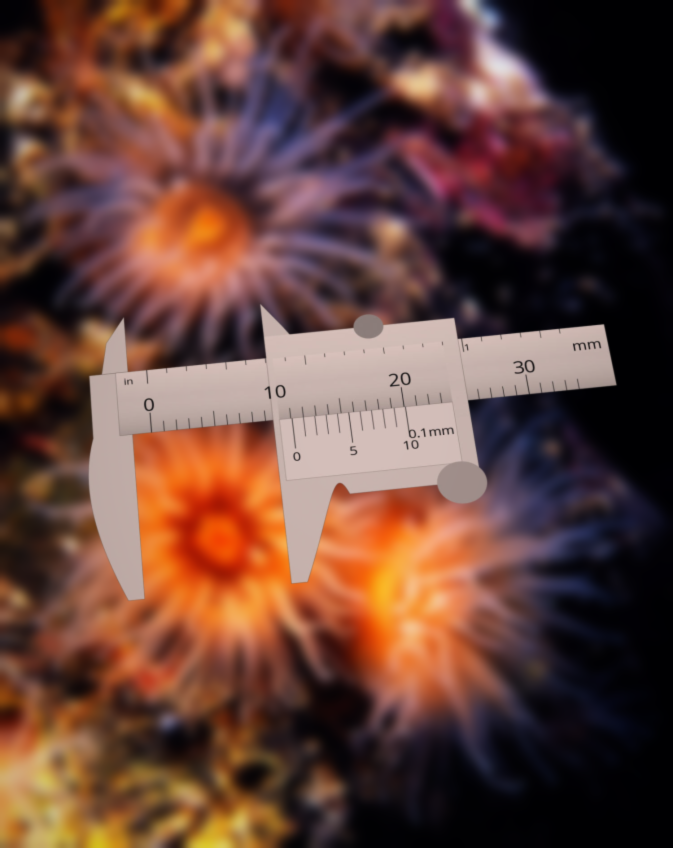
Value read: 11.1,mm
